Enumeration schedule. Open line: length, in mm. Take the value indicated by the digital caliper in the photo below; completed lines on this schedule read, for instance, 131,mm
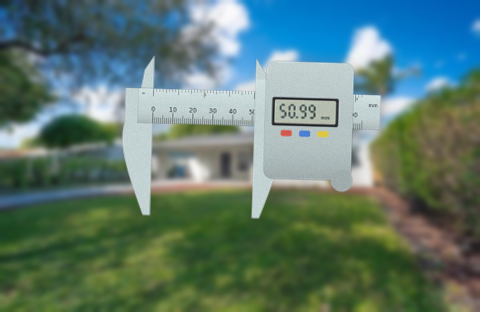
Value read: 50.99,mm
